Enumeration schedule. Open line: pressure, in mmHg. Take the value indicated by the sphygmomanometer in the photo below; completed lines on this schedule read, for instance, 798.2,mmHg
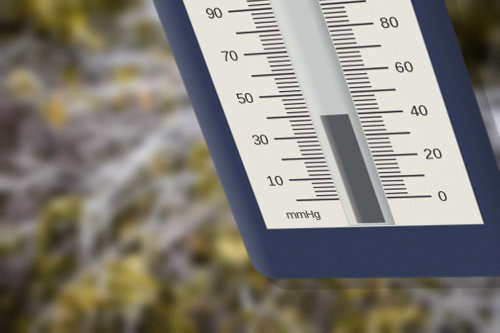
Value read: 40,mmHg
